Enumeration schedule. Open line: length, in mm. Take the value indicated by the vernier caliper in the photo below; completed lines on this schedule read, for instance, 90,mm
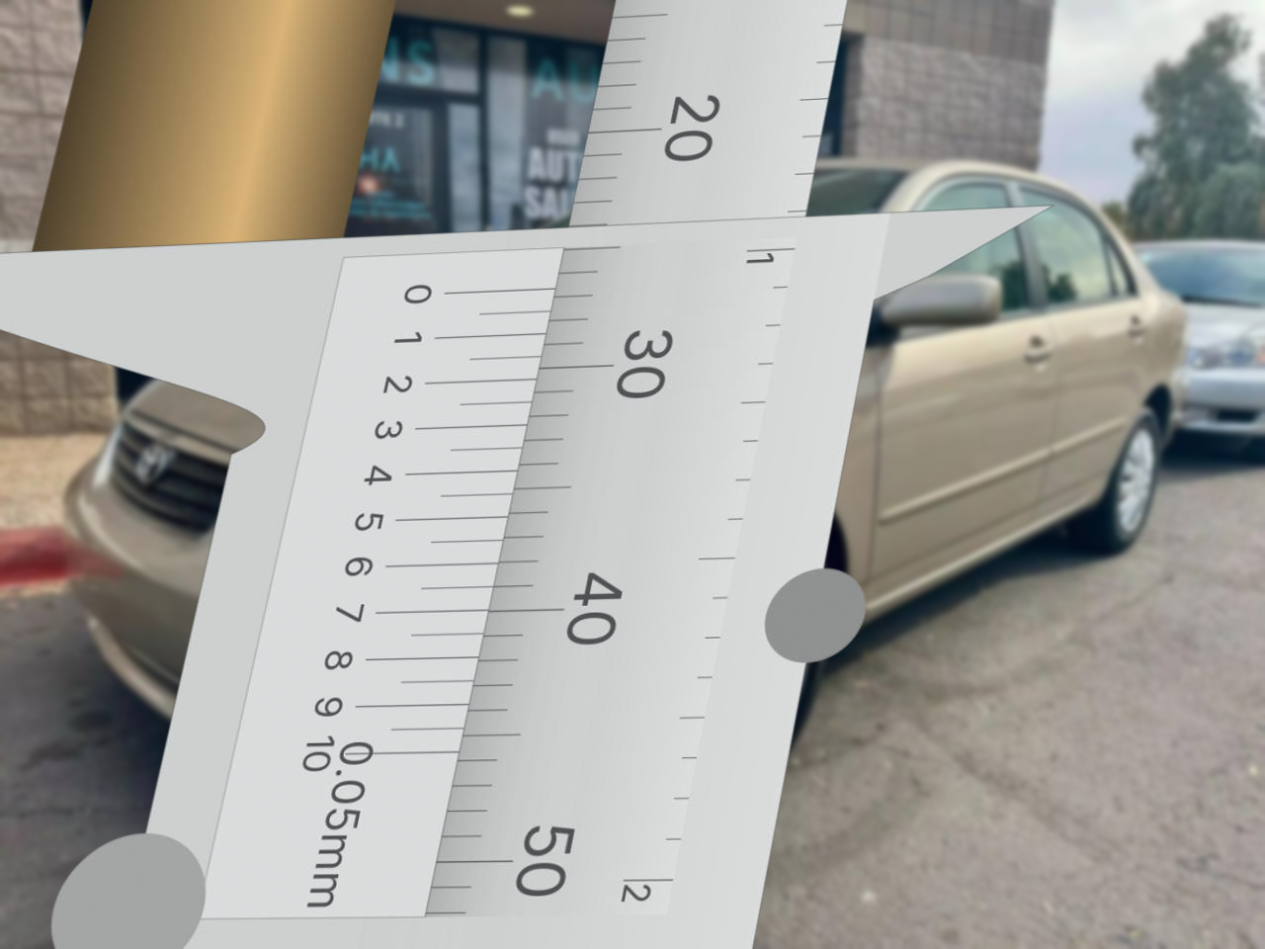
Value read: 26.65,mm
